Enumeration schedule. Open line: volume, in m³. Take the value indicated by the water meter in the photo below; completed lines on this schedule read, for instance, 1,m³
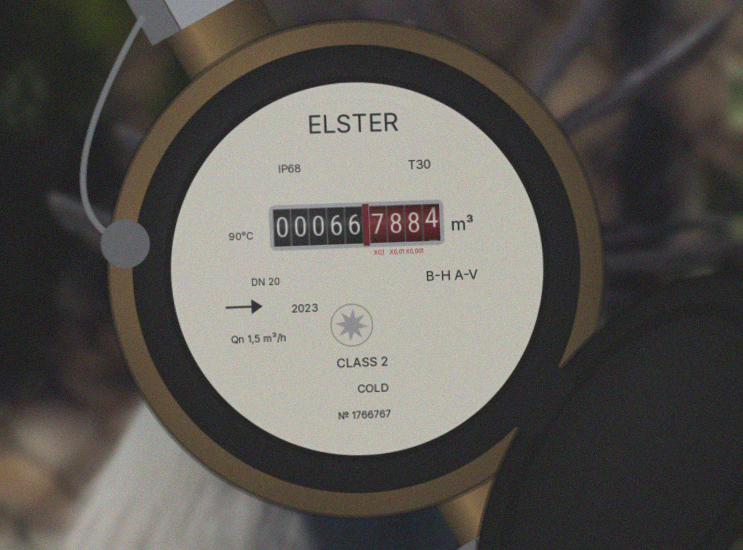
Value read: 66.7884,m³
